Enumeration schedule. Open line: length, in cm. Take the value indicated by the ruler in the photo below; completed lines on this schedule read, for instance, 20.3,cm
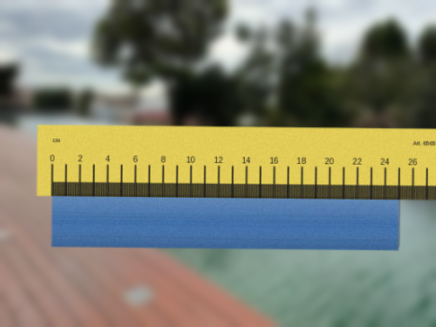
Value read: 25,cm
